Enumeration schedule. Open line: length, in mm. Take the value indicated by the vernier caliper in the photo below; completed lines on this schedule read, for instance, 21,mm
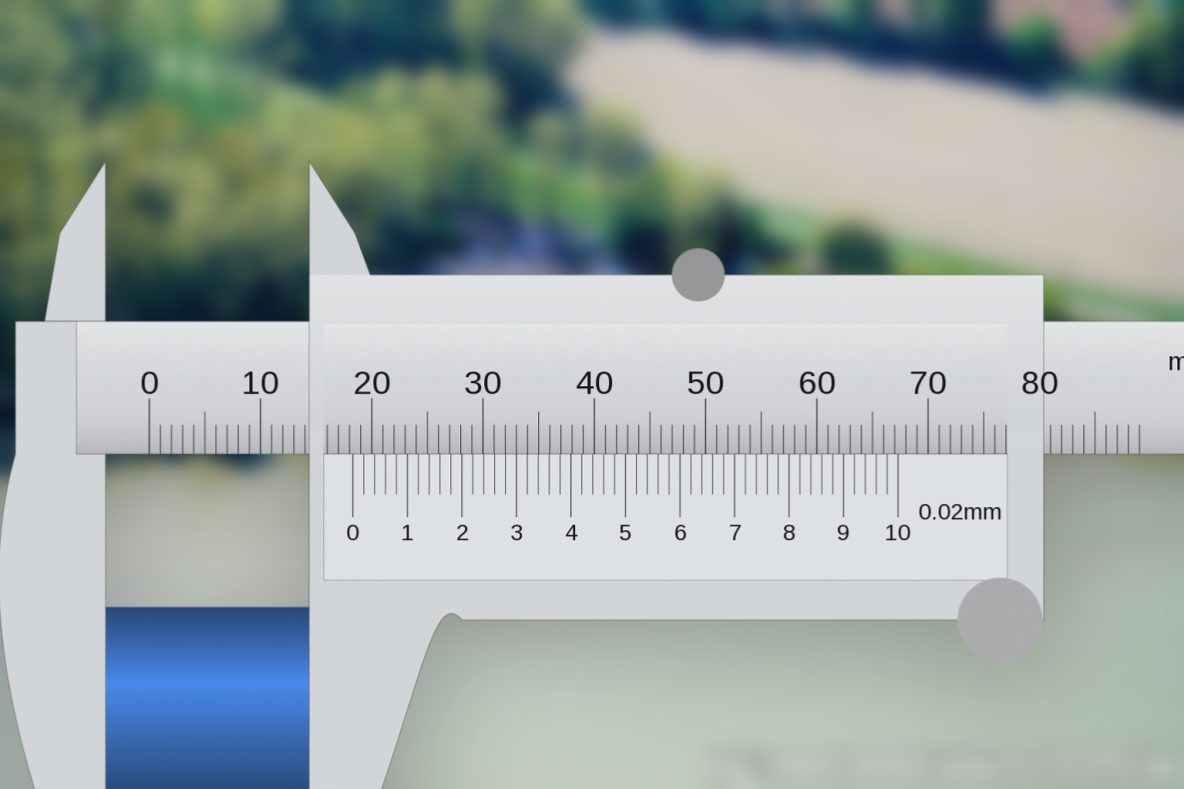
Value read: 18.3,mm
